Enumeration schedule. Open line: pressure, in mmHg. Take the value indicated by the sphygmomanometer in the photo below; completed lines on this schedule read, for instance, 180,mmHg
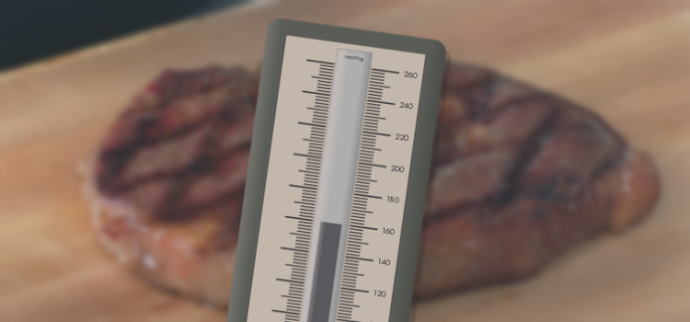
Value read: 160,mmHg
